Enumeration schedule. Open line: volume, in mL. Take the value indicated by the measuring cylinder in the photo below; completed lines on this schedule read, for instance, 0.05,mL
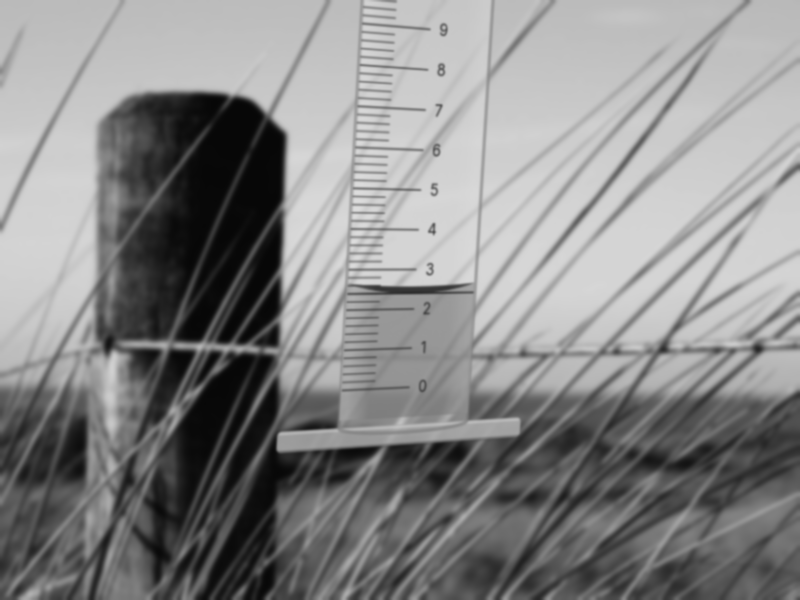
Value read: 2.4,mL
